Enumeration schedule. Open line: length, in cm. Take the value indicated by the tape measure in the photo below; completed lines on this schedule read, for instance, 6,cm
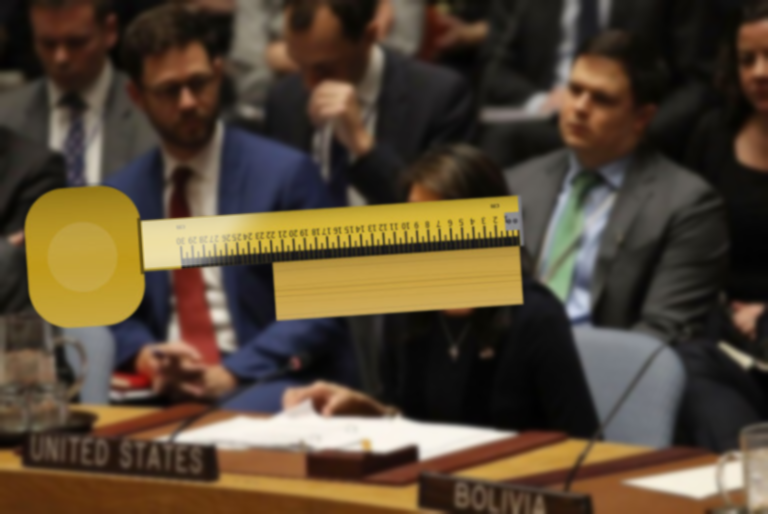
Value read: 22,cm
